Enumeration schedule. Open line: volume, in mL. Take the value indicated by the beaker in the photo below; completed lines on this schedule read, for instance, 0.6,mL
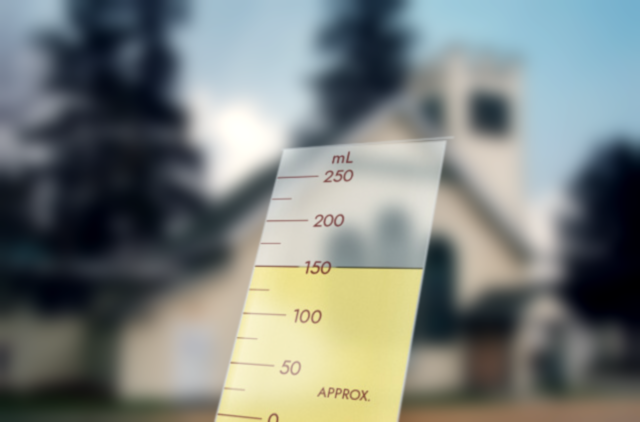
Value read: 150,mL
